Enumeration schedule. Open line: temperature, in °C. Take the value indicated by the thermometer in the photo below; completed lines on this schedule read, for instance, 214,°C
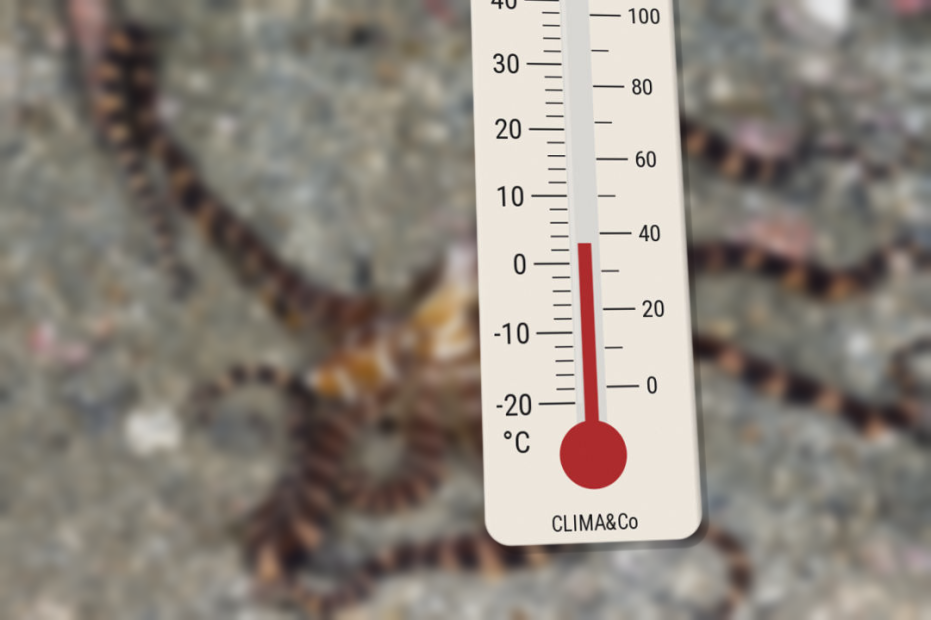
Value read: 3,°C
